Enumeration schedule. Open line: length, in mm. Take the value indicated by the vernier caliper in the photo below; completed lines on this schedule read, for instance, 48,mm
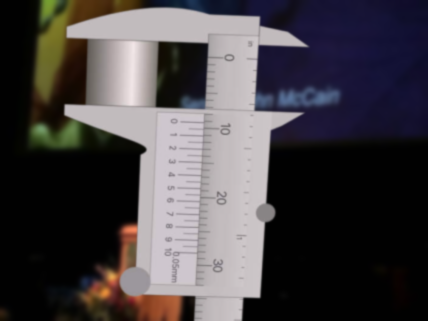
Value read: 9.2,mm
